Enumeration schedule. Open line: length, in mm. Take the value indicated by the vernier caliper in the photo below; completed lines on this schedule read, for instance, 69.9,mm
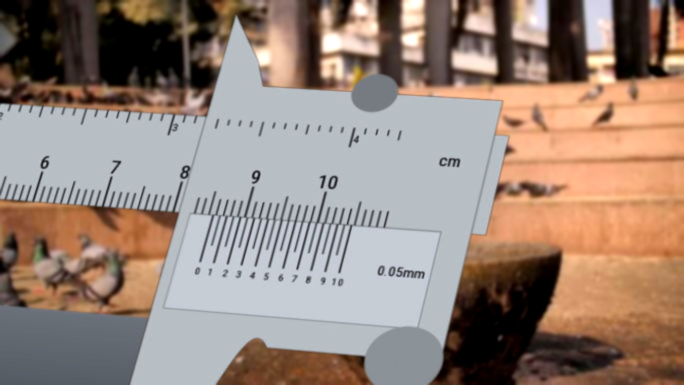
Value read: 85.6,mm
